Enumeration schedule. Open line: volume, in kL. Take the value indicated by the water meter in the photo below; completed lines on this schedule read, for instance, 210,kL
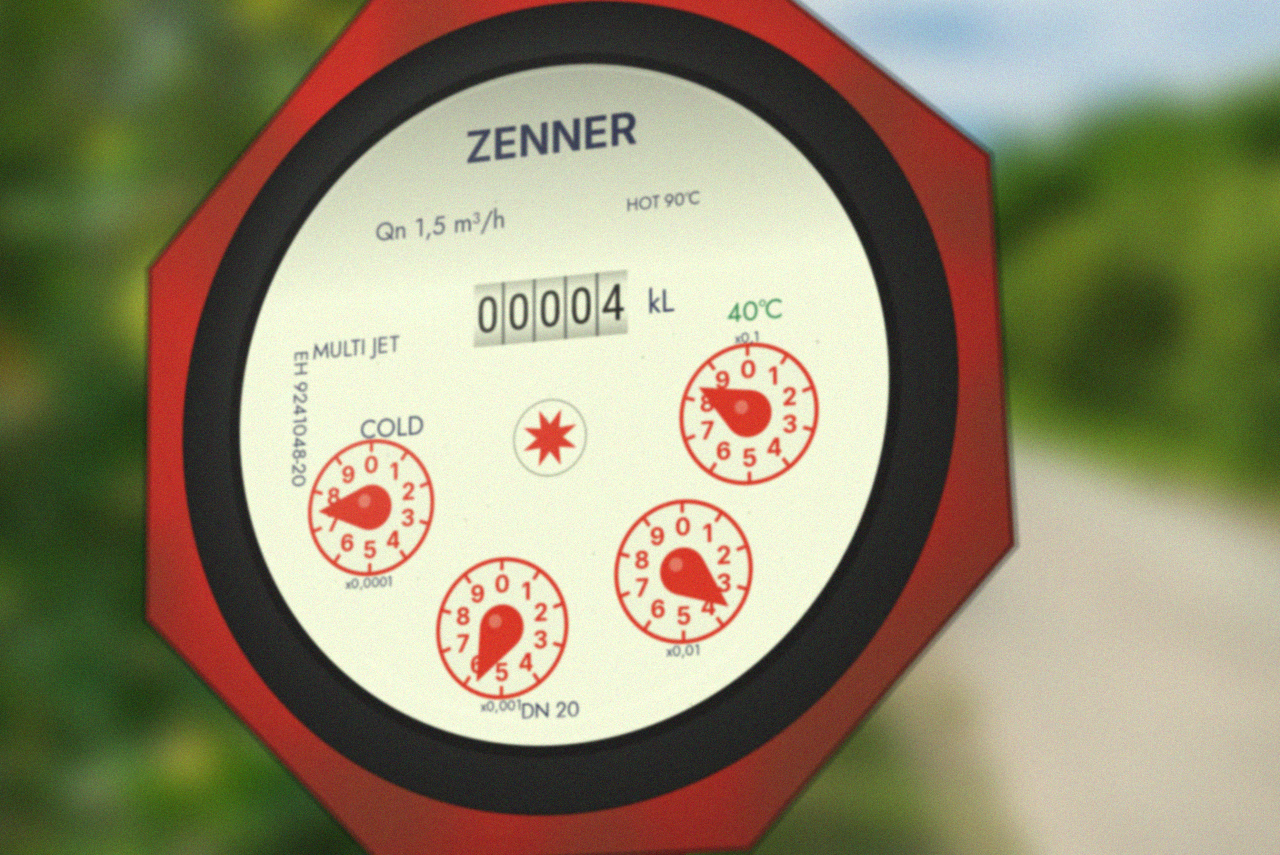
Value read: 4.8357,kL
